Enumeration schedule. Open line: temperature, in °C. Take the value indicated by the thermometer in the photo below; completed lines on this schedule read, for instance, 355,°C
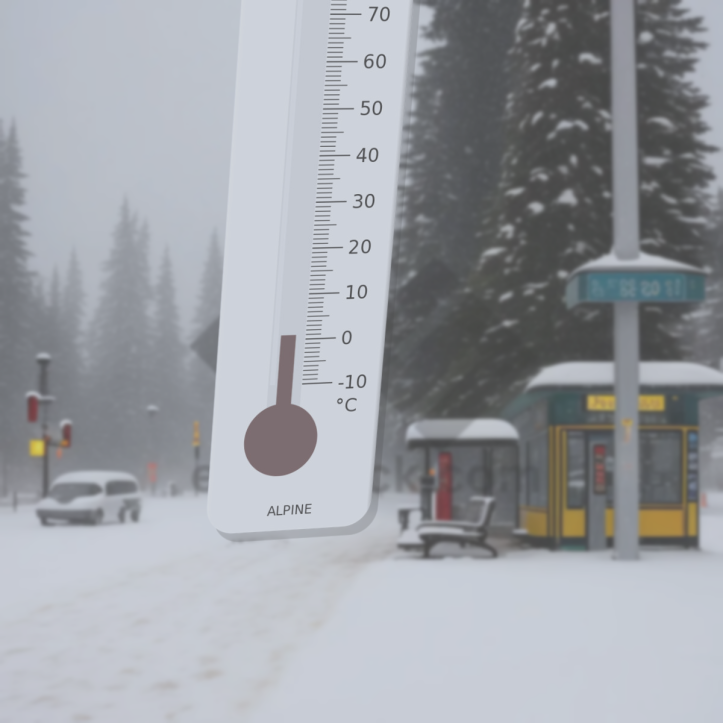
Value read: 1,°C
